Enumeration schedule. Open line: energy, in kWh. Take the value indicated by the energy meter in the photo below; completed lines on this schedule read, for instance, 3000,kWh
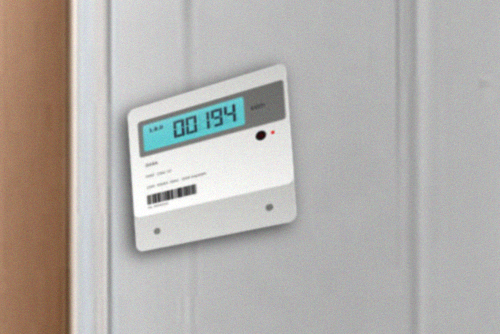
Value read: 194,kWh
